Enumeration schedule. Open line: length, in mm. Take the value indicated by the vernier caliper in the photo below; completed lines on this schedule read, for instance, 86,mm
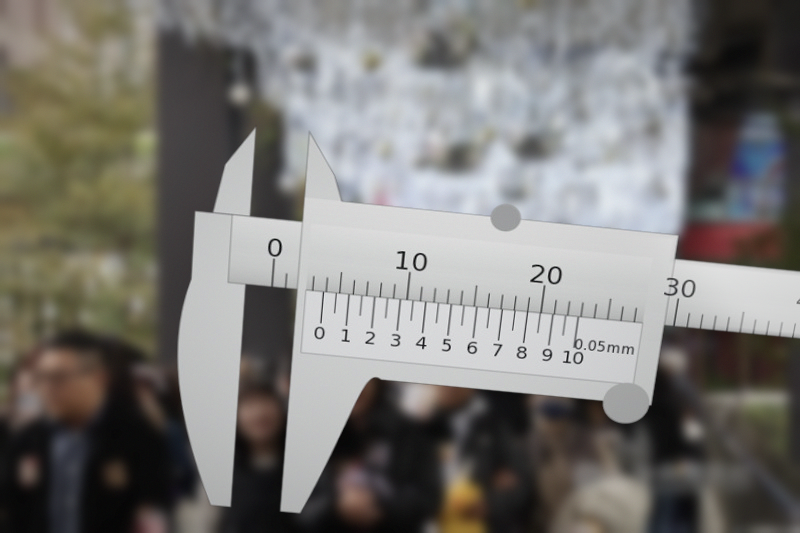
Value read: 3.8,mm
